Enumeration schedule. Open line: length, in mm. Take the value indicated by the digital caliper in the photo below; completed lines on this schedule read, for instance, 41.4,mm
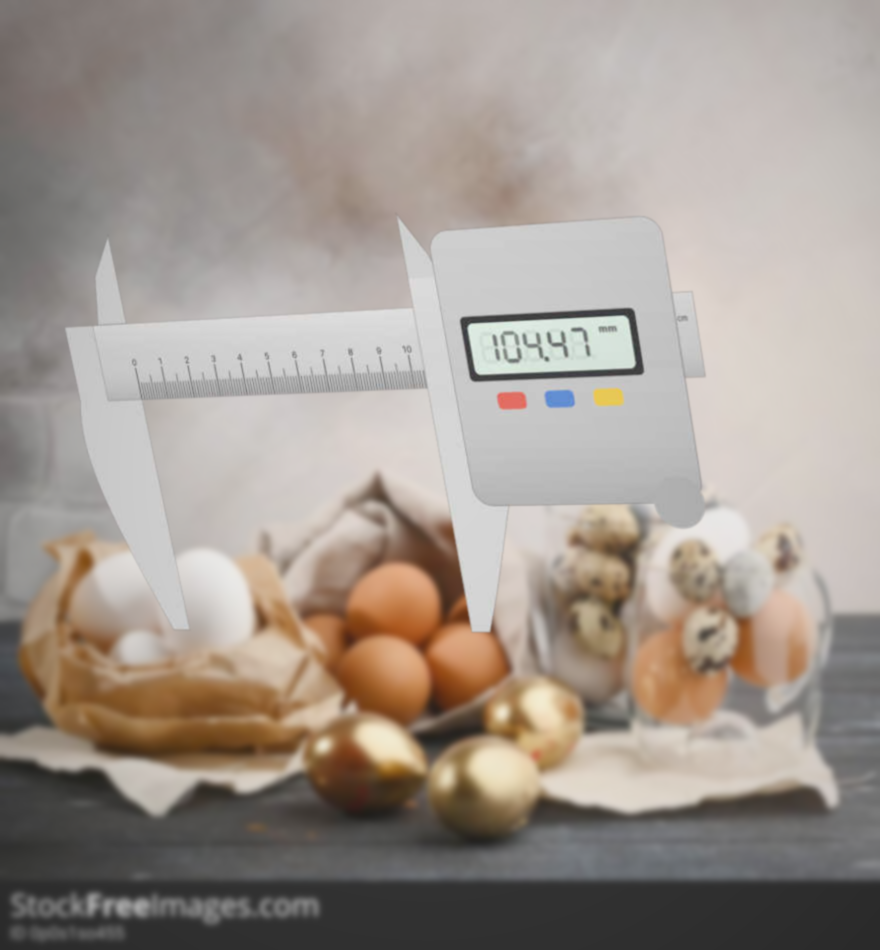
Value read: 104.47,mm
